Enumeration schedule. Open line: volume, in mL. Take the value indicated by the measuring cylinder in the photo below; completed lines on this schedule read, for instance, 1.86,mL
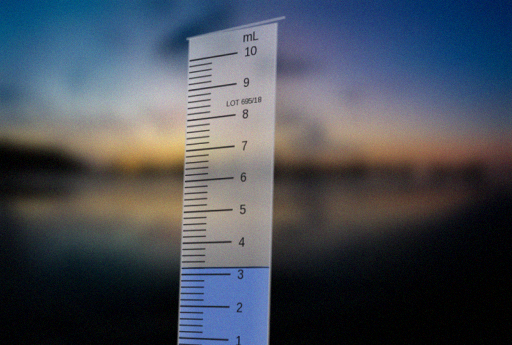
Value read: 3.2,mL
